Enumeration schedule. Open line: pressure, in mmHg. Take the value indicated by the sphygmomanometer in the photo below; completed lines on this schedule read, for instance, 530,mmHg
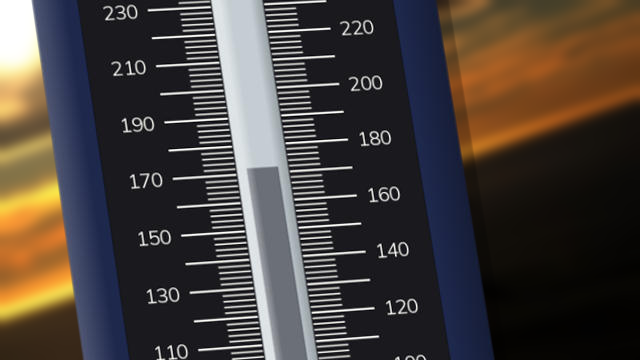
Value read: 172,mmHg
